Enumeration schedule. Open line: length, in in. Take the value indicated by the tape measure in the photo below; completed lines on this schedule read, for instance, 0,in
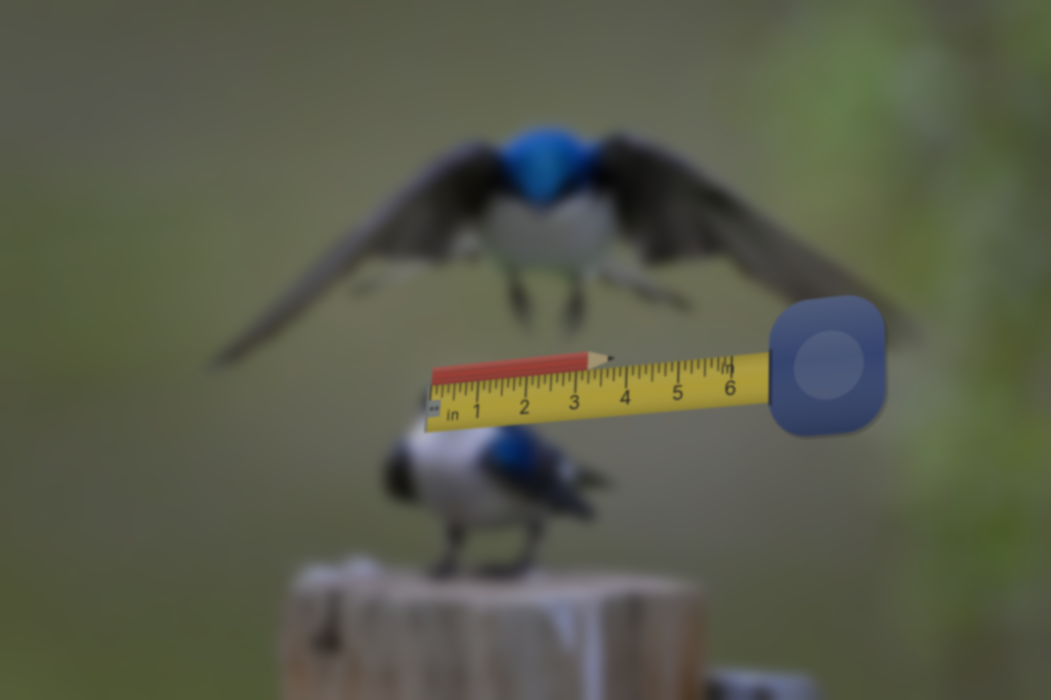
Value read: 3.75,in
